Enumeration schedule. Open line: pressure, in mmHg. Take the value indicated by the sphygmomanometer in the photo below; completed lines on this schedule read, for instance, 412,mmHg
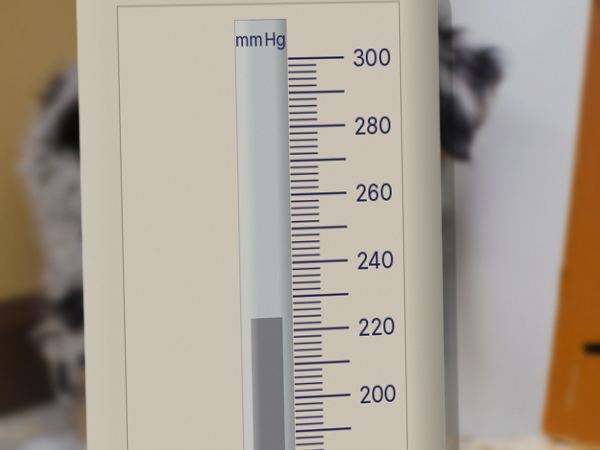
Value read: 224,mmHg
